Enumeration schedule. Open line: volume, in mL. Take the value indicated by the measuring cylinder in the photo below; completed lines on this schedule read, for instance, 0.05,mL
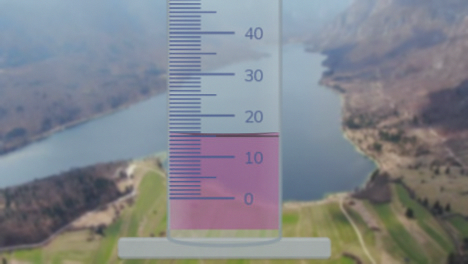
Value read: 15,mL
